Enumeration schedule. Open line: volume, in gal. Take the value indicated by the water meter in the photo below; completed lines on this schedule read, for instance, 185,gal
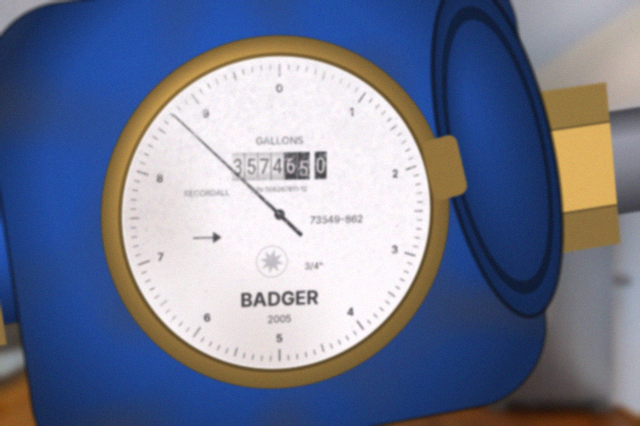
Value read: 3574648.7,gal
